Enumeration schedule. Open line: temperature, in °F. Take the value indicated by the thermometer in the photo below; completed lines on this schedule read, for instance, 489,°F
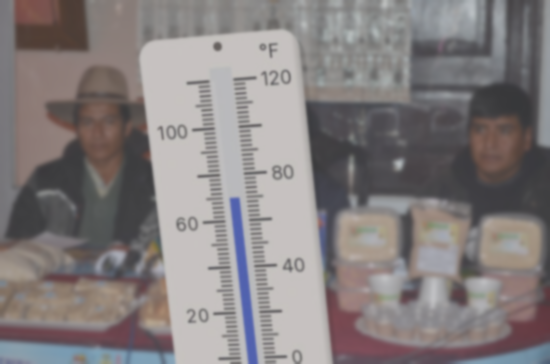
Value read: 70,°F
